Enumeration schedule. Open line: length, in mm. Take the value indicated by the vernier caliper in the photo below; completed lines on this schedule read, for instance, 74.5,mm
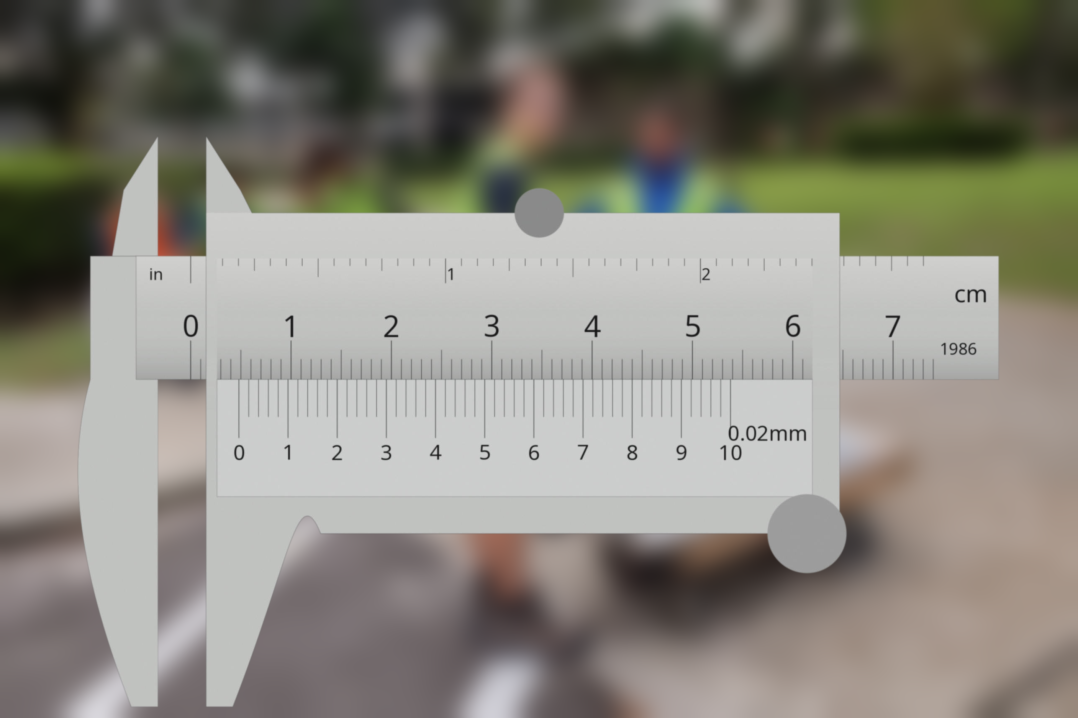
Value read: 4.8,mm
